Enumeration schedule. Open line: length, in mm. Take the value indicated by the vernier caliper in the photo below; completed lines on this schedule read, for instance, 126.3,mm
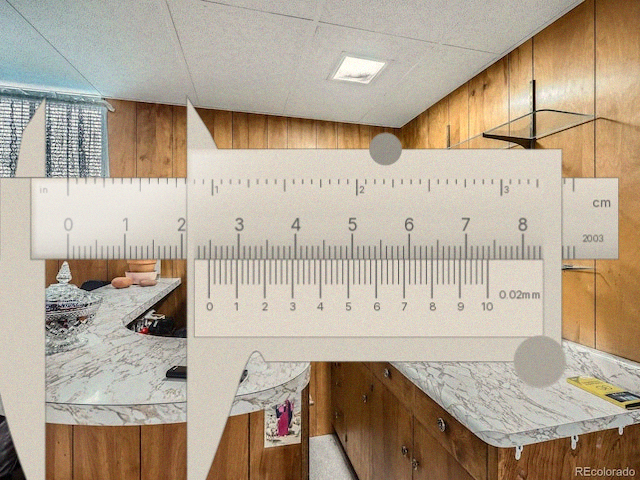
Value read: 24.8,mm
